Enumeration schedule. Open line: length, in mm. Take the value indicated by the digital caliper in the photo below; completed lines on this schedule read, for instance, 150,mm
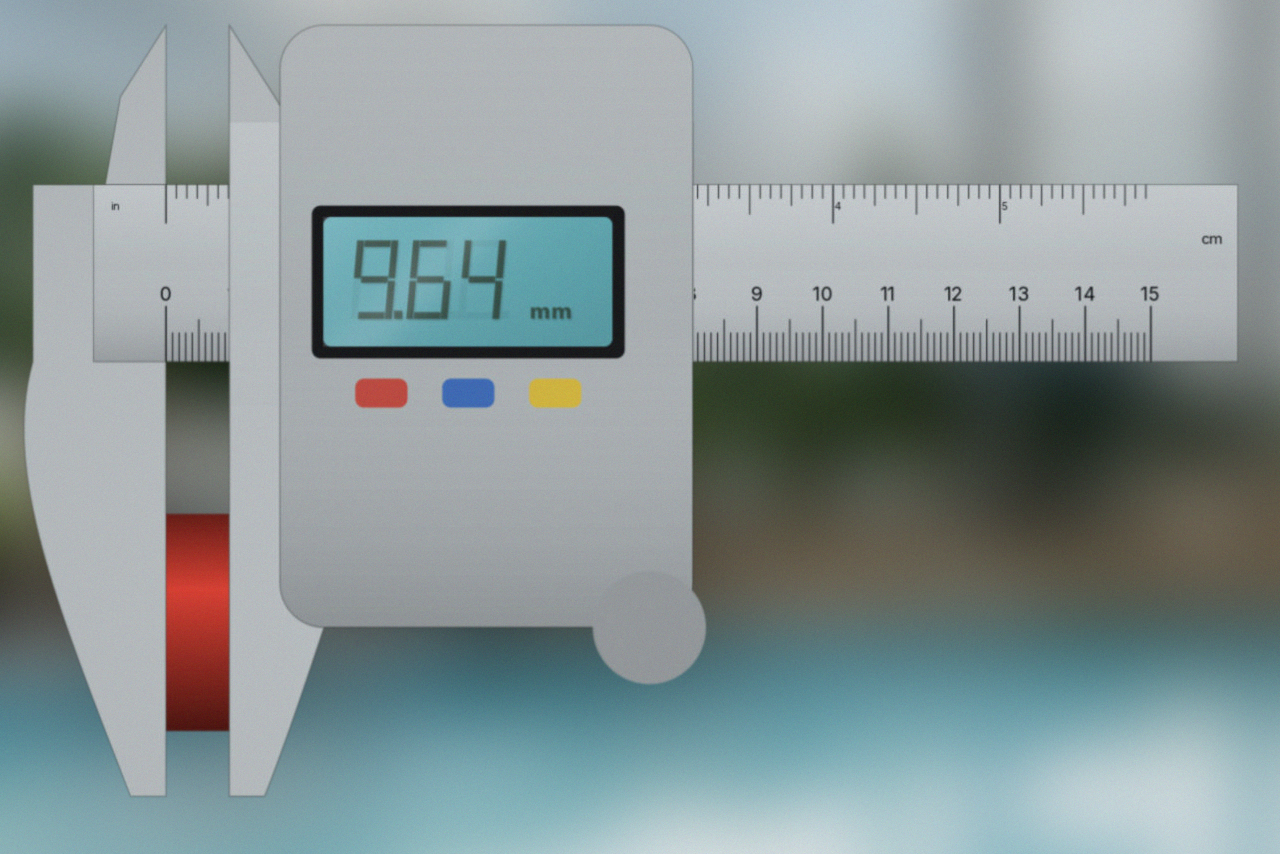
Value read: 9.64,mm
